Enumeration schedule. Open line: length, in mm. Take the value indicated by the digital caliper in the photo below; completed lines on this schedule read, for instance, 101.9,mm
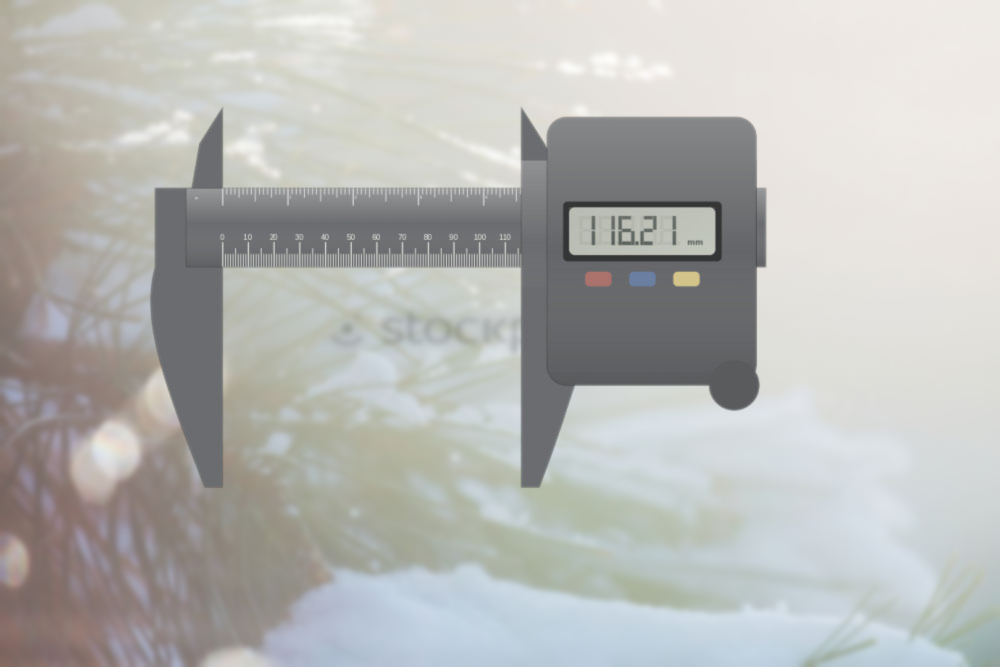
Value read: 116.21,mm
